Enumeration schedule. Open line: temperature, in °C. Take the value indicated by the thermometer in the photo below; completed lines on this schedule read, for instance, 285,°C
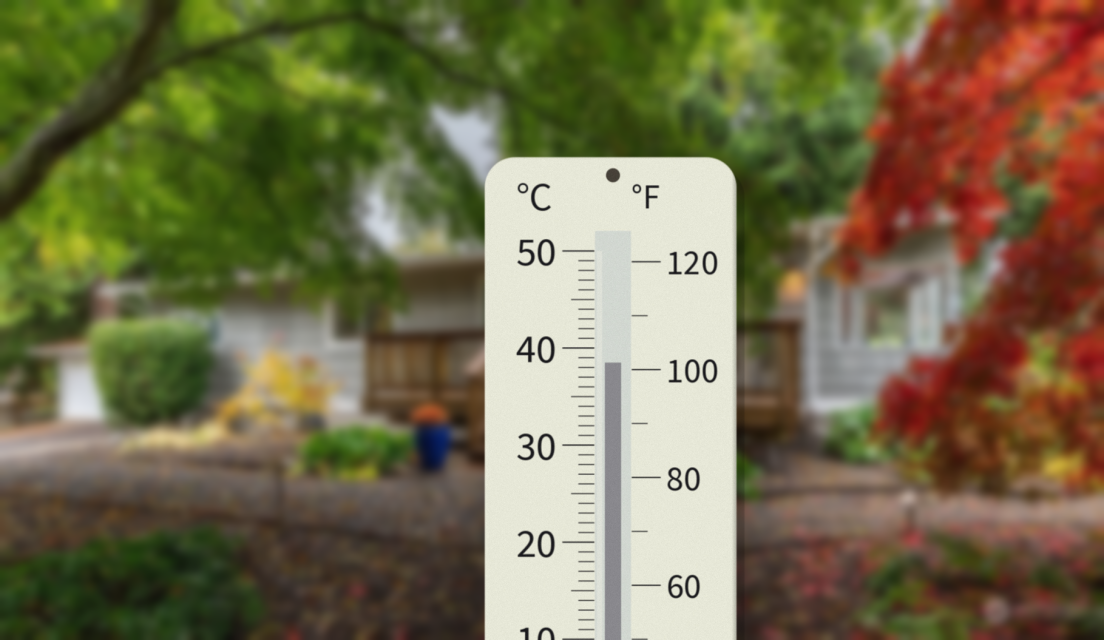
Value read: 38.5,°C
